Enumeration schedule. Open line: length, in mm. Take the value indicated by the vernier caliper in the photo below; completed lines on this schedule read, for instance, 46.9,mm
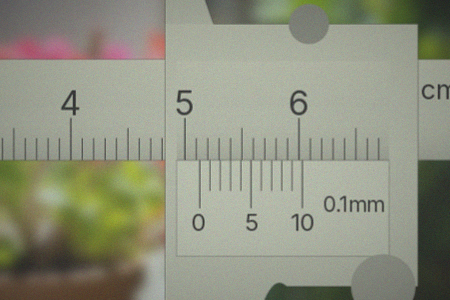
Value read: 51.3,mm
